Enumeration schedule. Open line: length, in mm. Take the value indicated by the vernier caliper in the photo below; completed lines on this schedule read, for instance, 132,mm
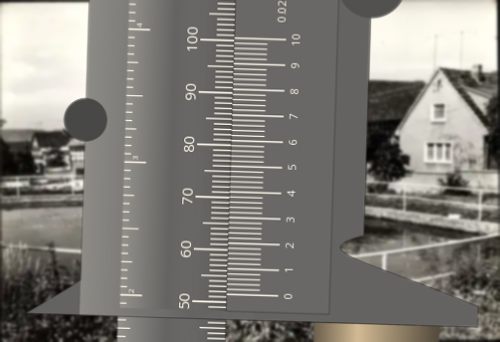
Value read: 51.5,mm
